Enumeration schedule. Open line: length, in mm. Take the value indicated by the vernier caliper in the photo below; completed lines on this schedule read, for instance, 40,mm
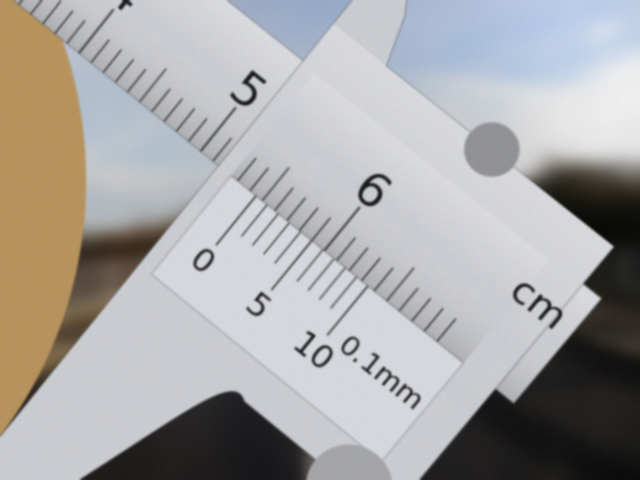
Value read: 54.5,mm
